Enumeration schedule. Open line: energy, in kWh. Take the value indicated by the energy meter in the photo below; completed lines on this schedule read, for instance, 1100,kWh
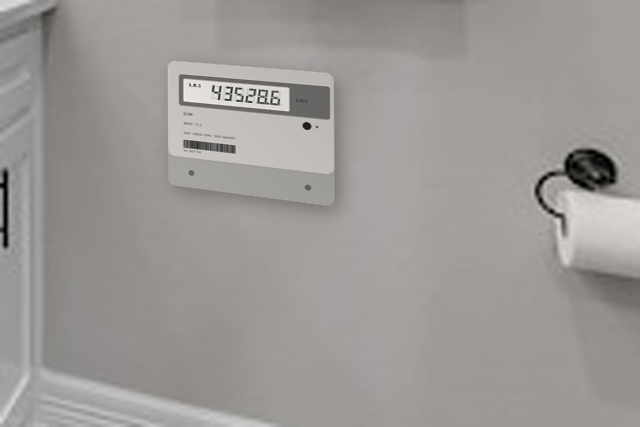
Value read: 43528.6,kWh
